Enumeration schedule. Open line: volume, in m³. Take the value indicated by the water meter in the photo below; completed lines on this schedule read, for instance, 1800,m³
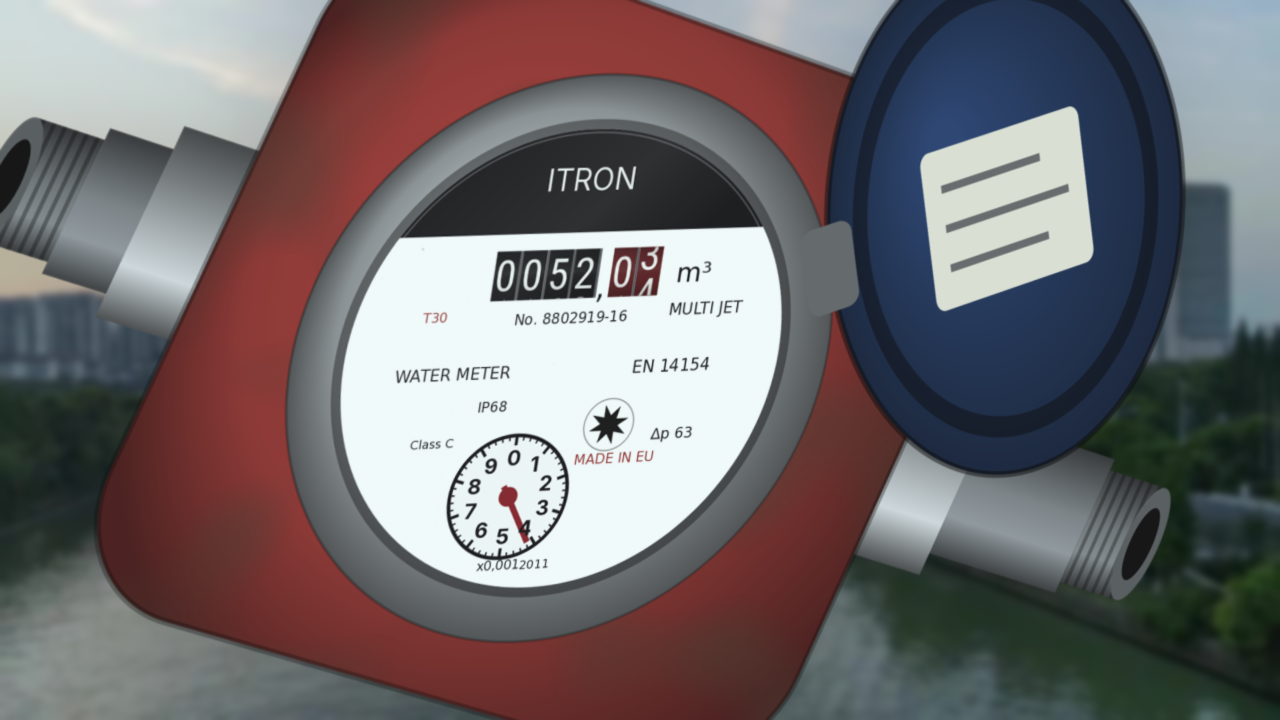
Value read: 52.034,m³
